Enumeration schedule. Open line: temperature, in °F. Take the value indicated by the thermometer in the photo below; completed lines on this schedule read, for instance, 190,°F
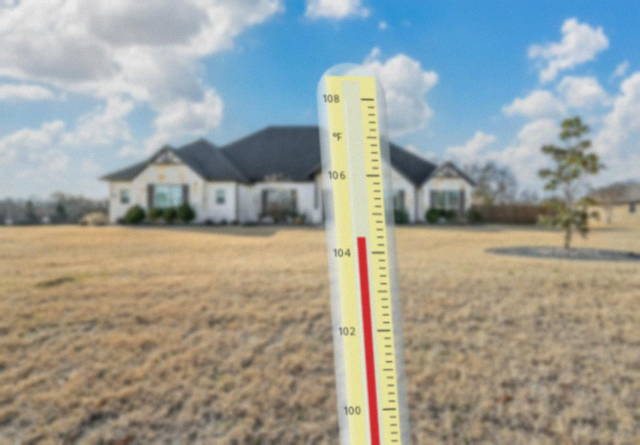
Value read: 104.4,°F
